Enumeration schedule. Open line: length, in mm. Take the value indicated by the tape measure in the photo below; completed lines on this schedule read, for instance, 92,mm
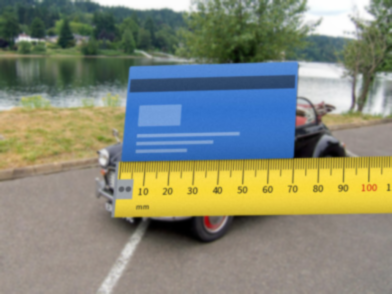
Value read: 70,mm
